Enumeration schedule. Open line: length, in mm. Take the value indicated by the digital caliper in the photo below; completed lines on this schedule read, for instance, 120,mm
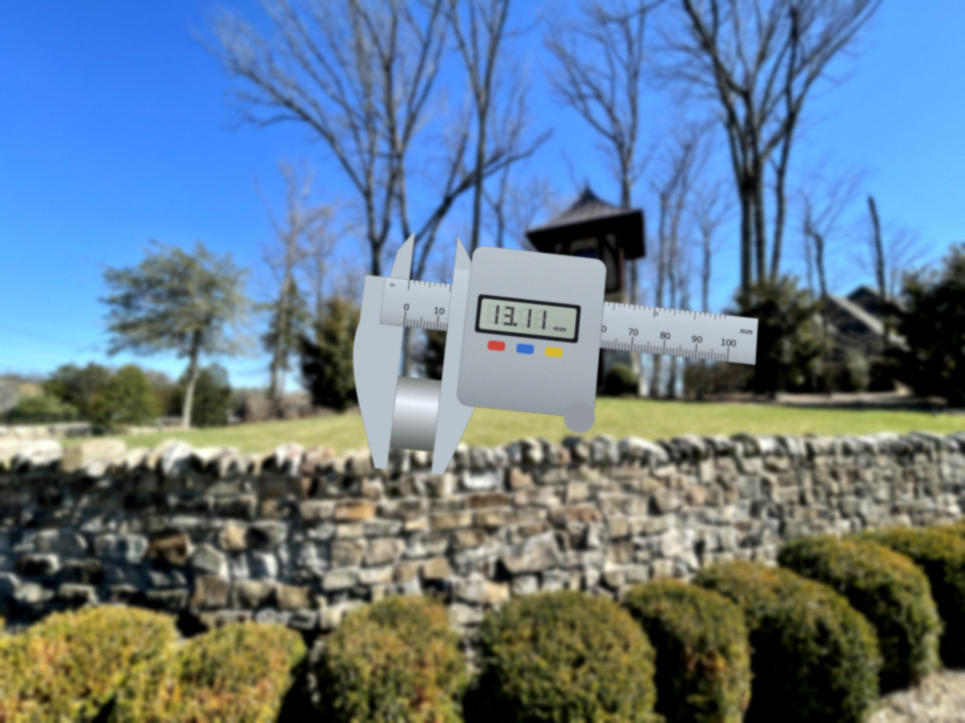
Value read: 13.11,mm
